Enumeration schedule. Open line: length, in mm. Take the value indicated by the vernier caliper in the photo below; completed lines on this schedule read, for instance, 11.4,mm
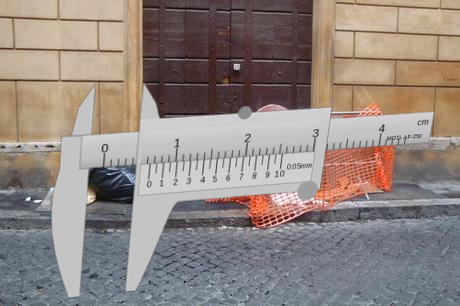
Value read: 6.4,mm
